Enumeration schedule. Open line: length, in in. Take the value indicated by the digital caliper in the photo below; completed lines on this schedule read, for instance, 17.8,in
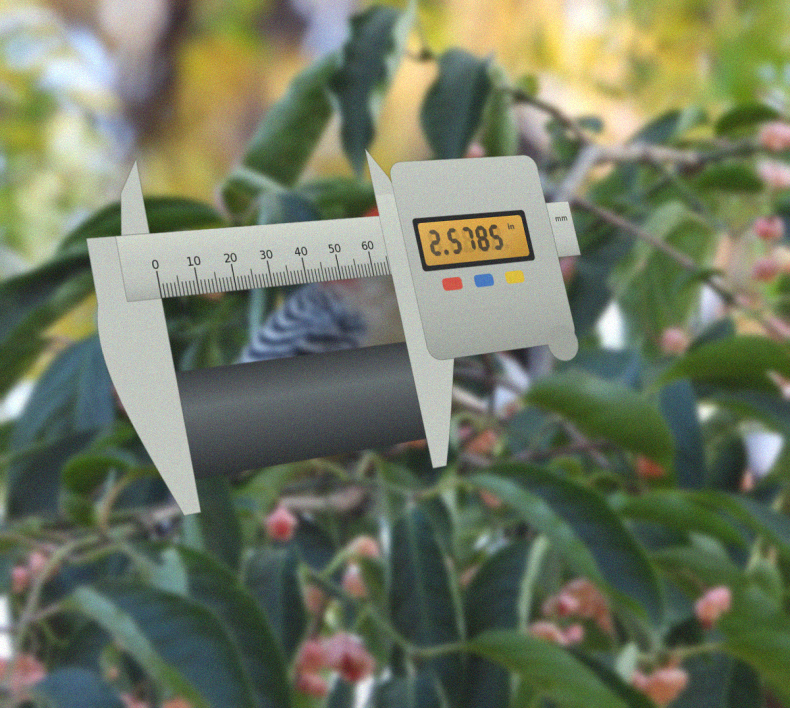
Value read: 2.5785,in
